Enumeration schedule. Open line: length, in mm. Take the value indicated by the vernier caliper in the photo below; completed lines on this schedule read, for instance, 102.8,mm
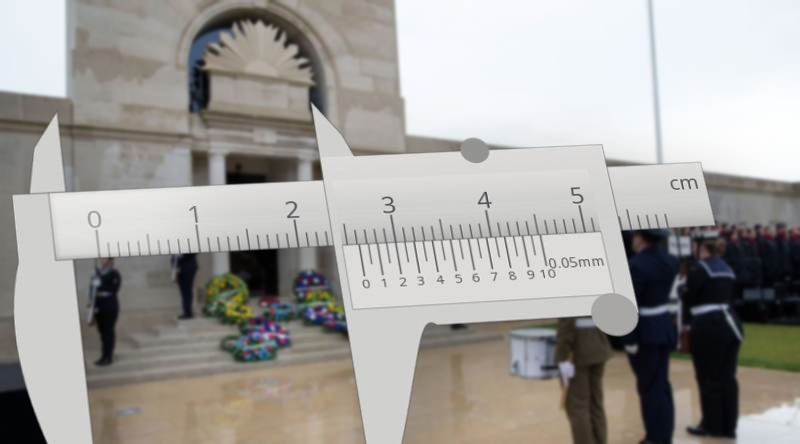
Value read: 26.2,mm
